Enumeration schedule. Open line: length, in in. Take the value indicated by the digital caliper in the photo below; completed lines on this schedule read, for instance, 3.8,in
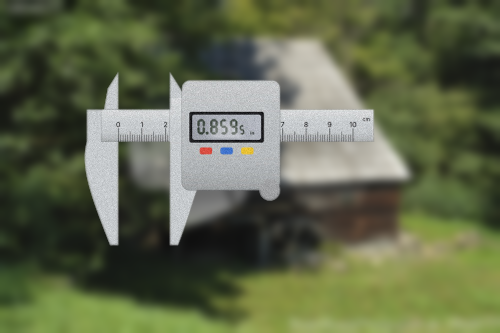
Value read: 0.8595,in
